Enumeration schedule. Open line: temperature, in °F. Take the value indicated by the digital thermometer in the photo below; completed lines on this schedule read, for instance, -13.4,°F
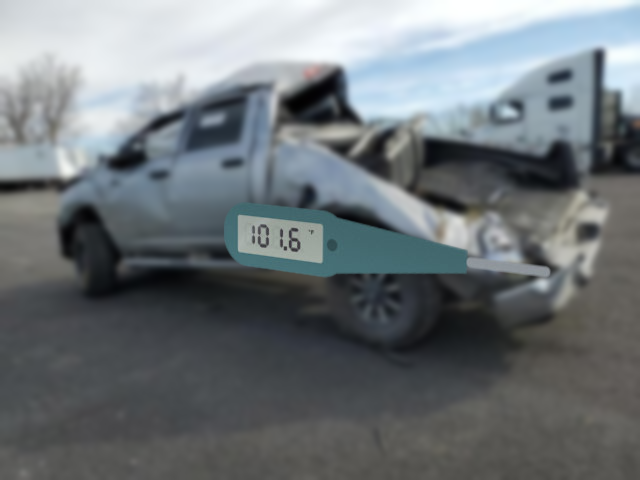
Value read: 101.6,°F
